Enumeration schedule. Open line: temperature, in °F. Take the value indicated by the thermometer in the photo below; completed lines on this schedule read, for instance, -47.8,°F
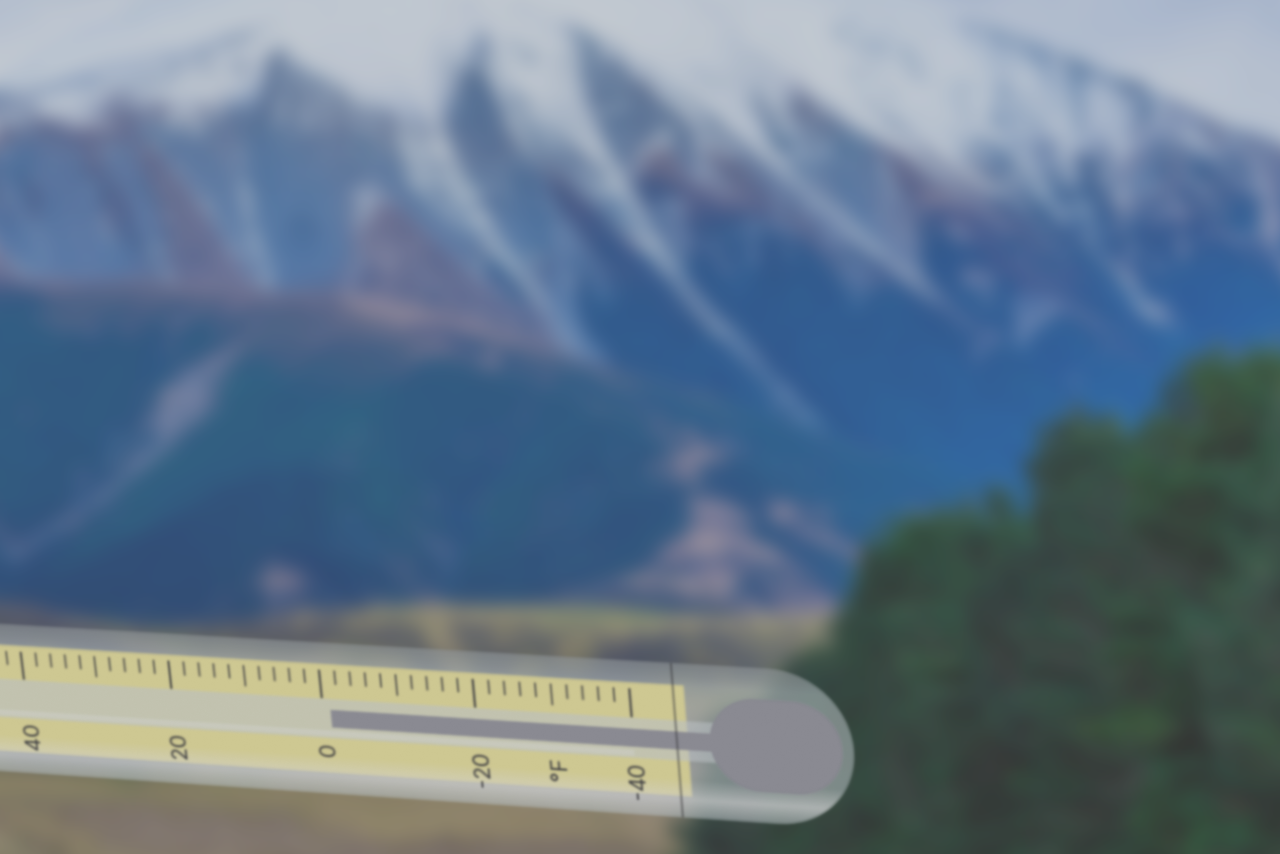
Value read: -1,°F
